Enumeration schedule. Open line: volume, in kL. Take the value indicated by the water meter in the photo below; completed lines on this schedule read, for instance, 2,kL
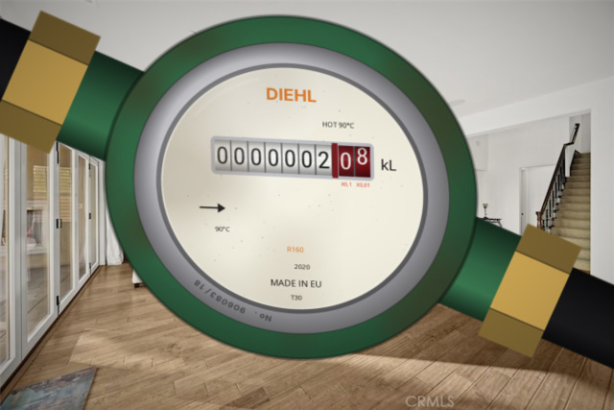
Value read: 2.08,kL
